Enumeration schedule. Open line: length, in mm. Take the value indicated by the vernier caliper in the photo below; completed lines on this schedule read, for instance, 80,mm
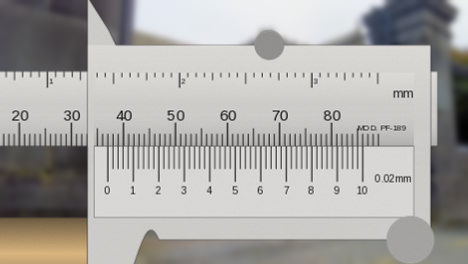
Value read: 37.0,mm
